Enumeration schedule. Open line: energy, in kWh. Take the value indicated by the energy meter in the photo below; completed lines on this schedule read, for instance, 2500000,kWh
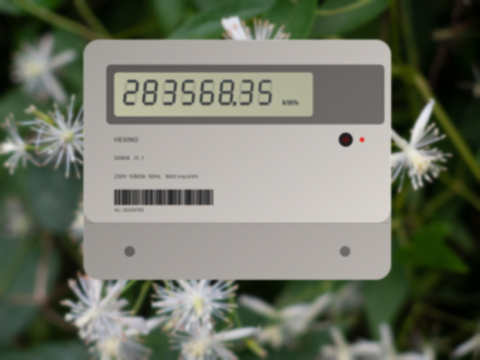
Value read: 283568.35,kWh
